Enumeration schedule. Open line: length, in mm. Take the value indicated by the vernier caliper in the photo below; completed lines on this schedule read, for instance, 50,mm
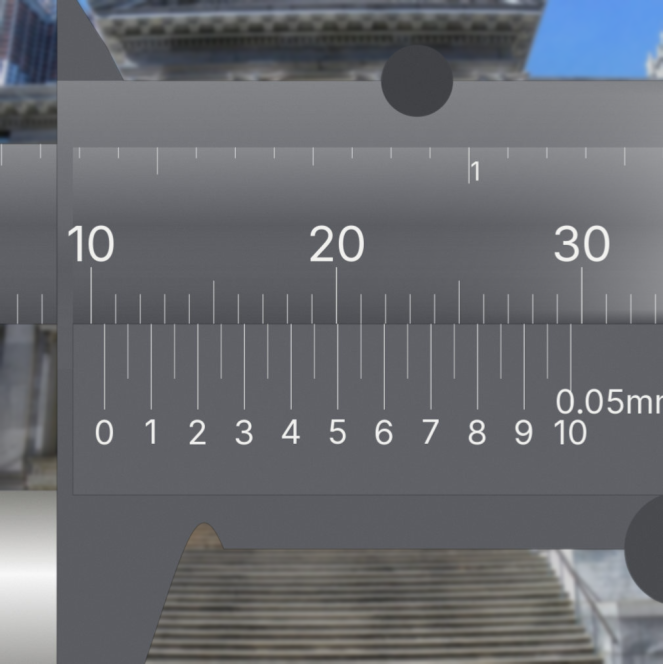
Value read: 10.55,mm
